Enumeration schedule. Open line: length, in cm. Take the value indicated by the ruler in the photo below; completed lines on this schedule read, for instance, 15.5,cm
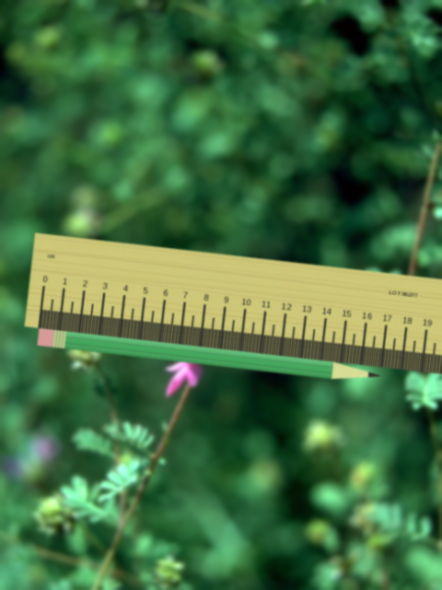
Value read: 17,cm
